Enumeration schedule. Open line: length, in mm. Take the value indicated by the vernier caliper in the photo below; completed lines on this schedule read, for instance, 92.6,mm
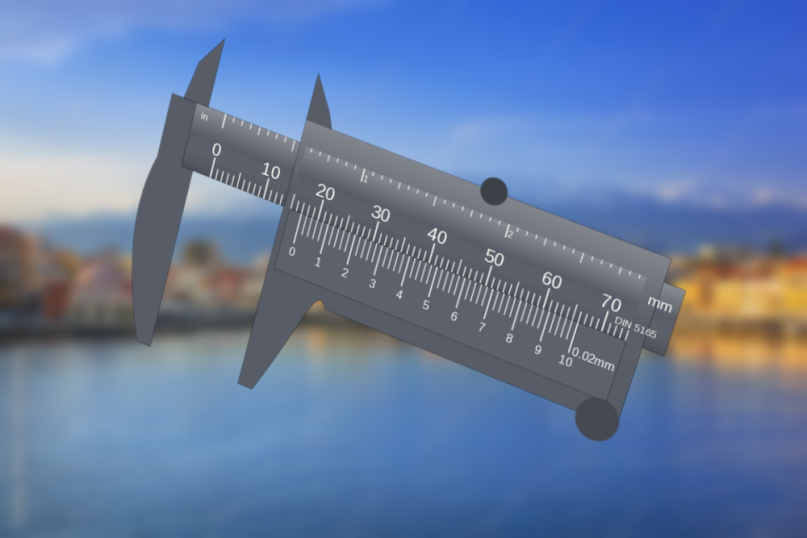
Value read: 17.0,mm
